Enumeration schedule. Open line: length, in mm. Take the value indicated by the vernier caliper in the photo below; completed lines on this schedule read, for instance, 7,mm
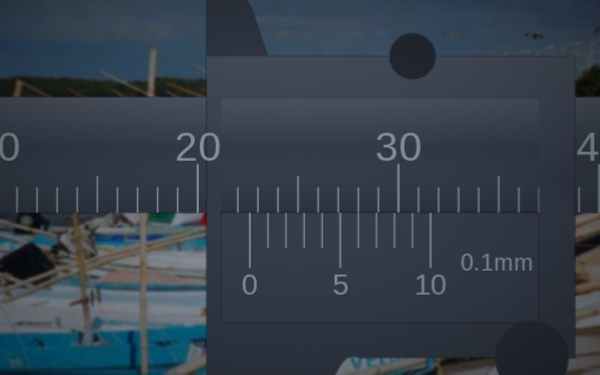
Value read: 22.6,mm
